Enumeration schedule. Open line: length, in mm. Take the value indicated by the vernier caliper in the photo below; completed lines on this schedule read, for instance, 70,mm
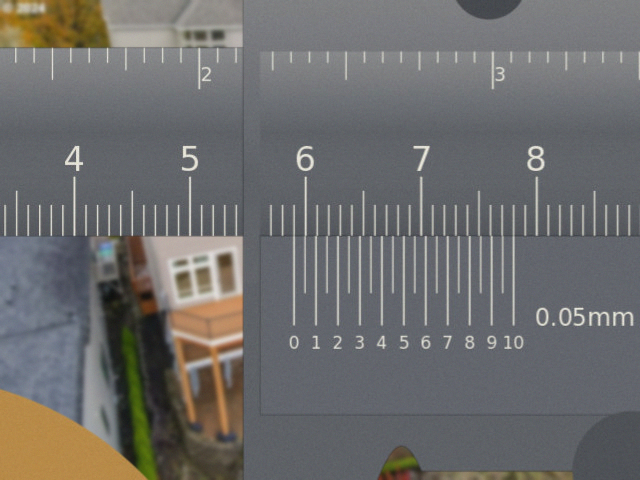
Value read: 59.0,mm
